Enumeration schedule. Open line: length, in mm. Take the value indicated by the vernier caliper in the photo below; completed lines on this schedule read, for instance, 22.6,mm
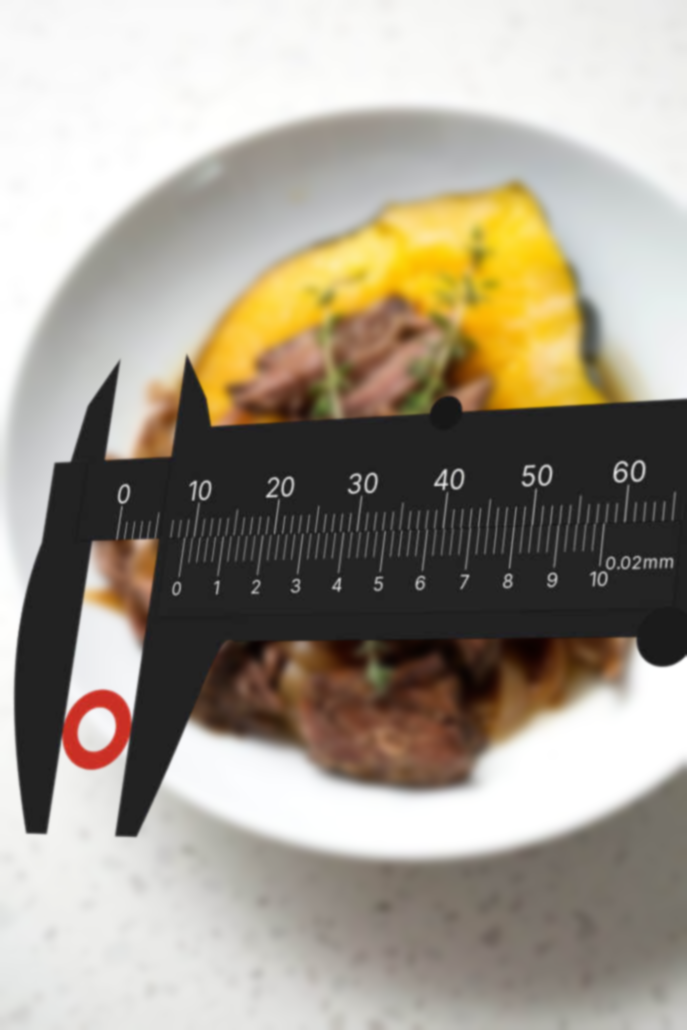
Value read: 8.8,mm
